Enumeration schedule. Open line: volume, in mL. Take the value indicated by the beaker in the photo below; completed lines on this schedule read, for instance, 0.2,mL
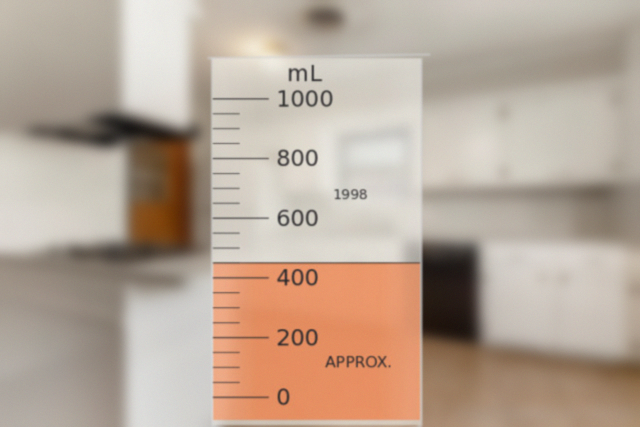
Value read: 450,mL
